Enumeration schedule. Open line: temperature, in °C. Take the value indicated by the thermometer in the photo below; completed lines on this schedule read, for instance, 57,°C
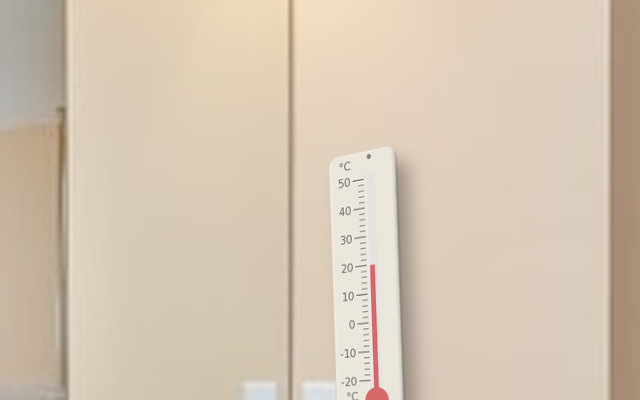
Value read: 20,°C
